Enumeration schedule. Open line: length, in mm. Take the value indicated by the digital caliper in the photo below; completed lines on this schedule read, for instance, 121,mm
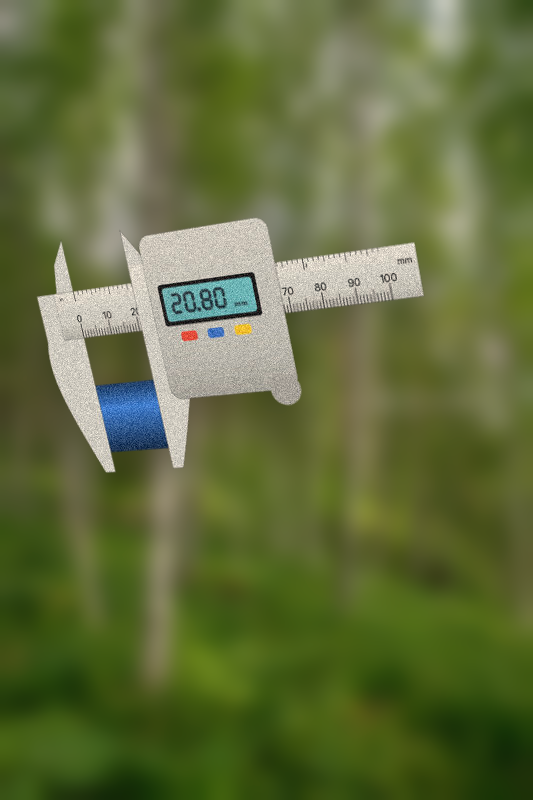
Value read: 20.80,mm
